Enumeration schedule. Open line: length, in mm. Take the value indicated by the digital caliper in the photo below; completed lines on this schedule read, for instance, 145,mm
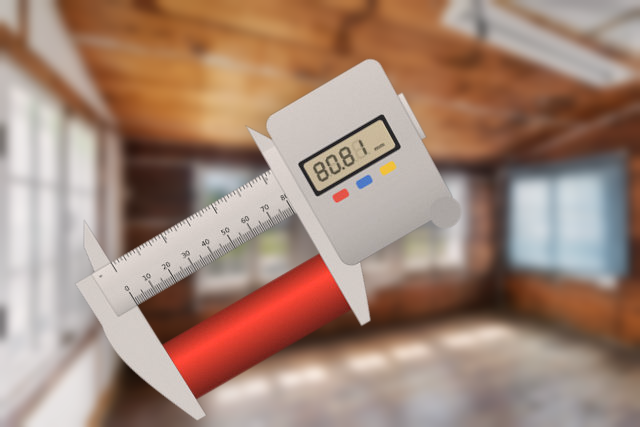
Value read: 80.81,mm
